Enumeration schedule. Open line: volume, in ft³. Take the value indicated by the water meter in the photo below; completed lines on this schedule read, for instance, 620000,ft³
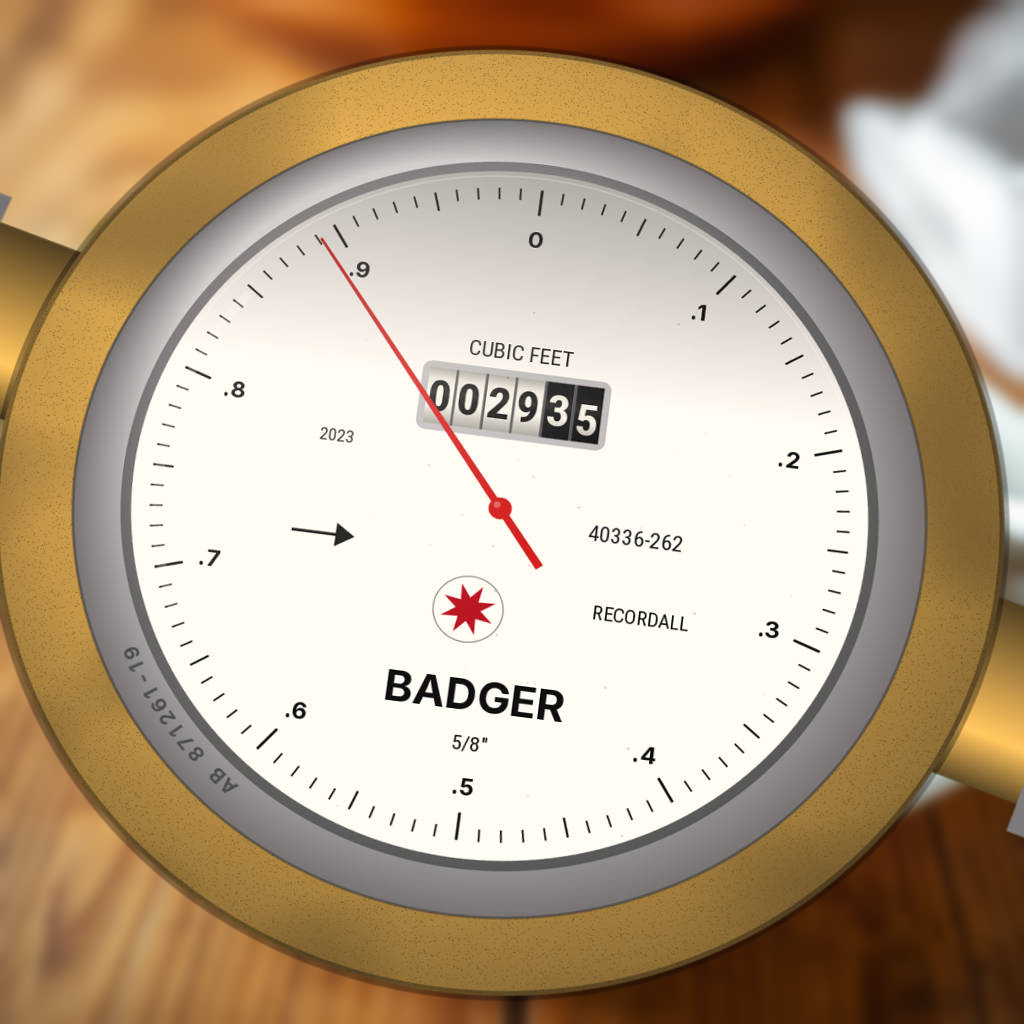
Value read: 2934.89,ft³
